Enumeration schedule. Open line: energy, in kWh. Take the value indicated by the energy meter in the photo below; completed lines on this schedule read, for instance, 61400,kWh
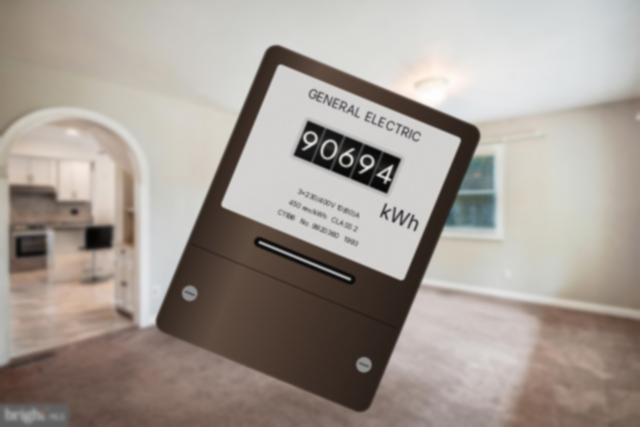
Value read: 90694,kWh
